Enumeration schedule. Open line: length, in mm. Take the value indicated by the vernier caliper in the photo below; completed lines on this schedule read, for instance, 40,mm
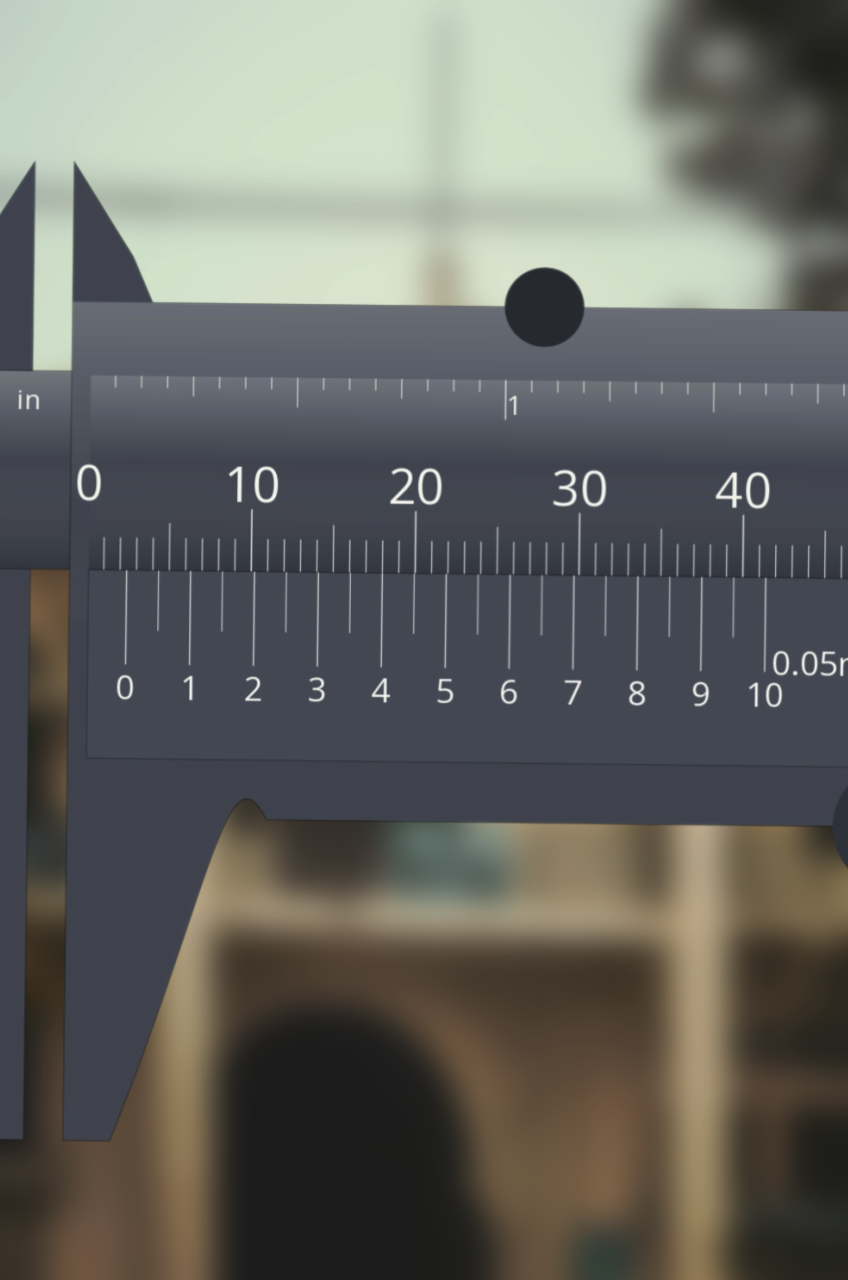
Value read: 2.4,mm
